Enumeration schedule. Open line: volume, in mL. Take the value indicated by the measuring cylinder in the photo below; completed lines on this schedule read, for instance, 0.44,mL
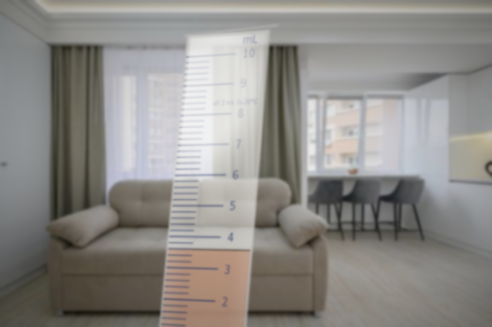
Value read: 3.6,mL
